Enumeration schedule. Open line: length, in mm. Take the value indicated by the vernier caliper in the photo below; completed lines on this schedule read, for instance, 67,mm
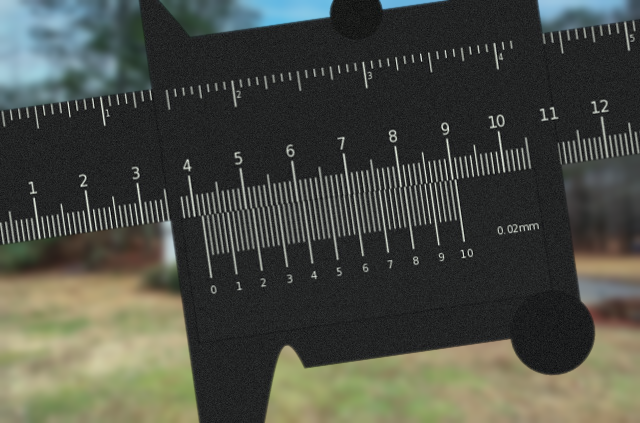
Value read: 41.5,mm
